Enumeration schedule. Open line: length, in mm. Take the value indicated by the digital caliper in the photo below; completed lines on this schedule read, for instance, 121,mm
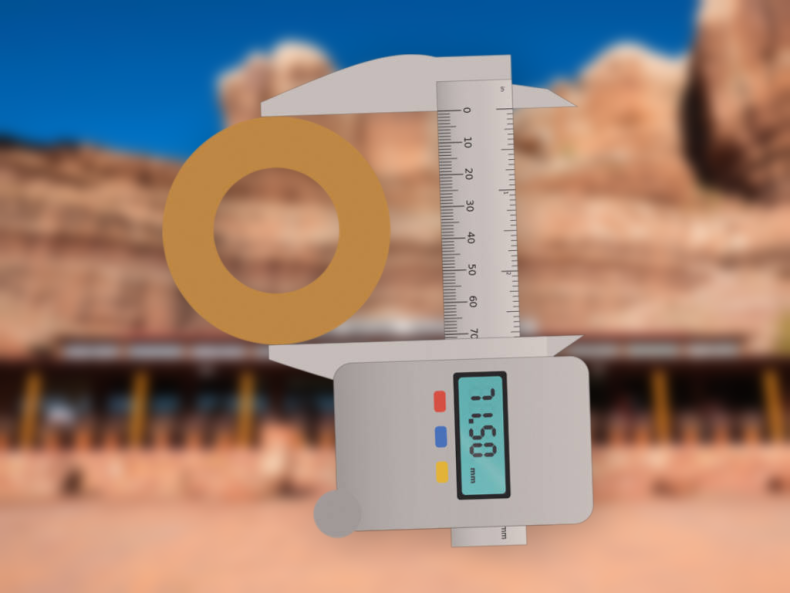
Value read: 71.50,mm
